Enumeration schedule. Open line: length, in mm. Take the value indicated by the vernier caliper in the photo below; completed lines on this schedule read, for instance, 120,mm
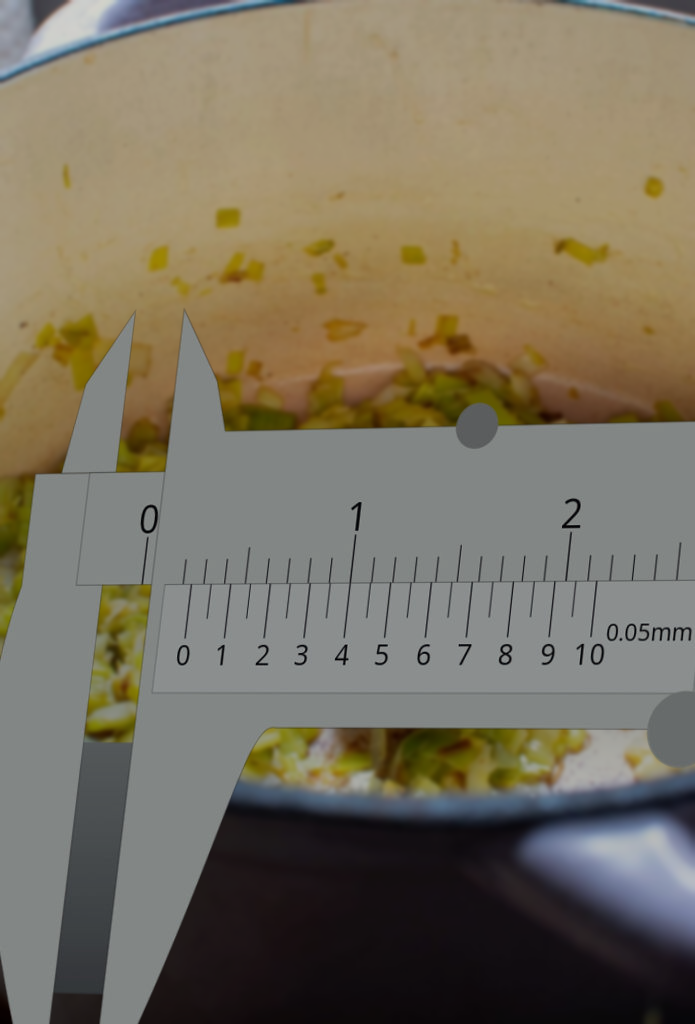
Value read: 2.4,mm
